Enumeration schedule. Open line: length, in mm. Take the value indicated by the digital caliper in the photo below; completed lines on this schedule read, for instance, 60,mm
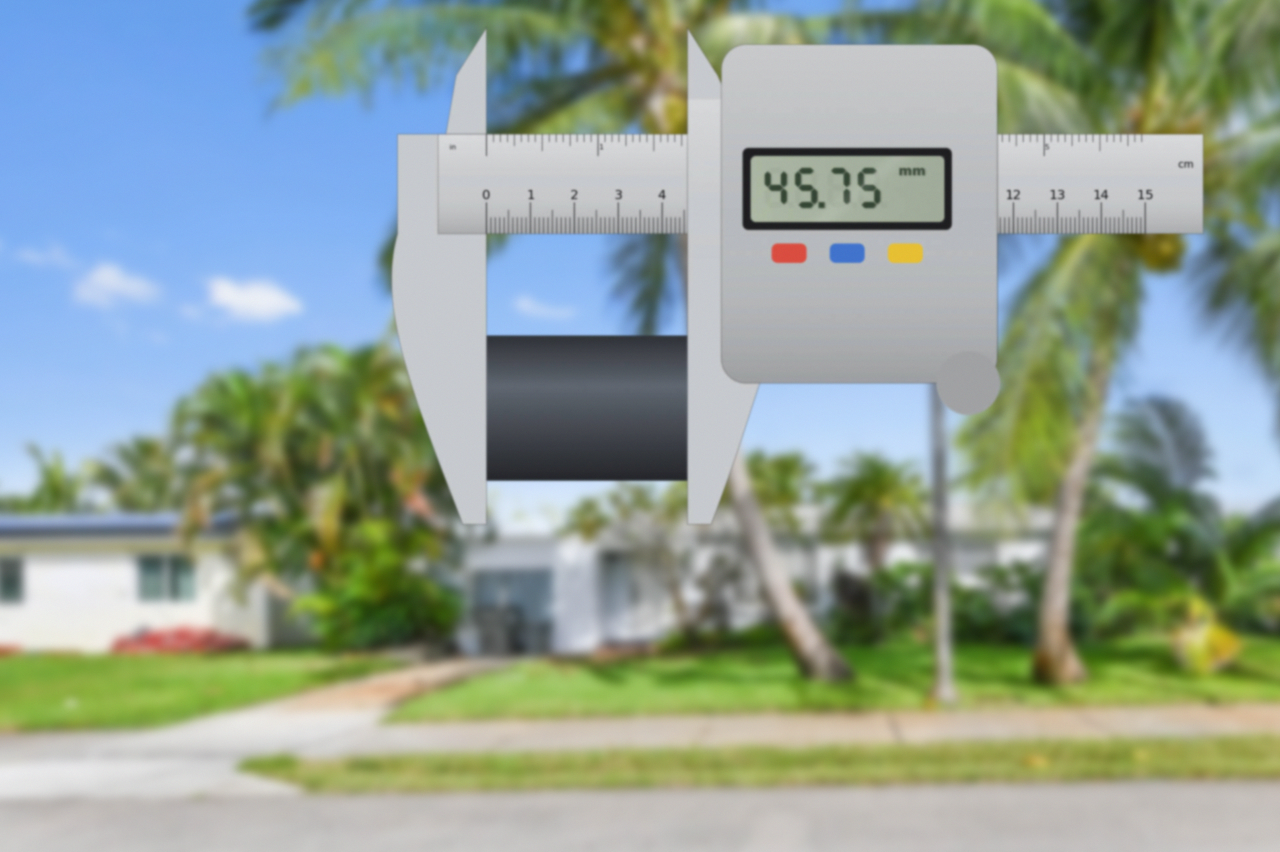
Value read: 45.75,mm
